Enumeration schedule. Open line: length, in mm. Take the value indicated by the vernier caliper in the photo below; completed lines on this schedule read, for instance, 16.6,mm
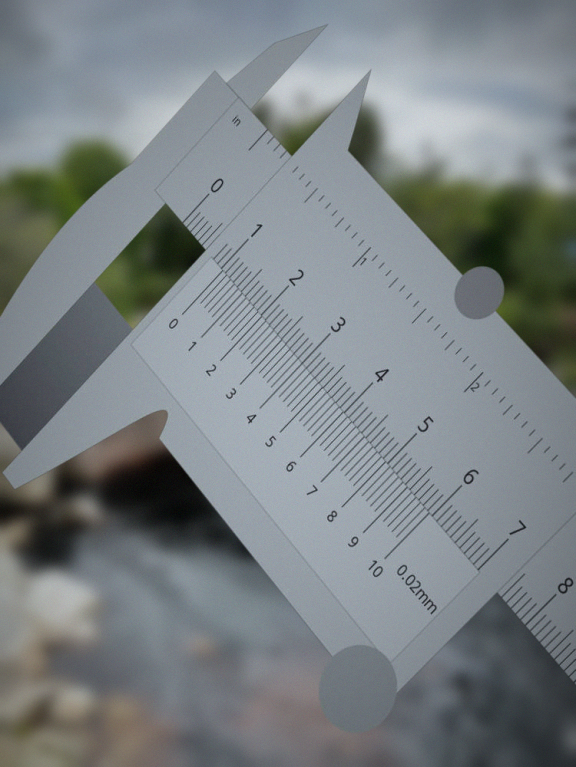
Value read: 10.4,mm
